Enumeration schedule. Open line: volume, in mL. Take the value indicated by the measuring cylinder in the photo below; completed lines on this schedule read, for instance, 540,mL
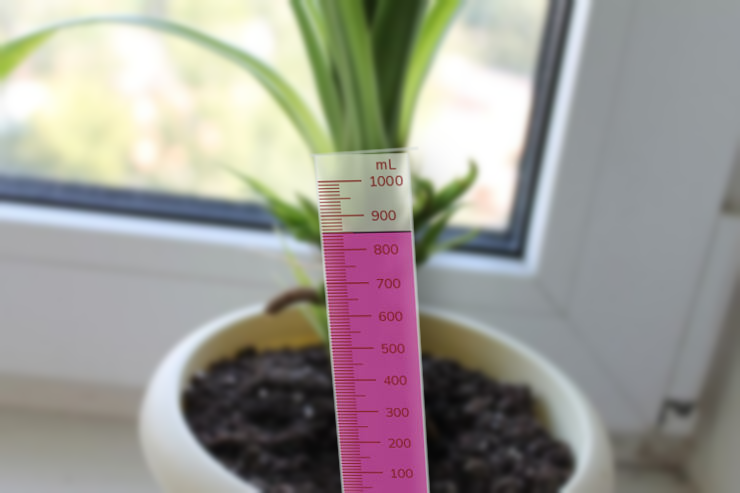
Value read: 850,mL
